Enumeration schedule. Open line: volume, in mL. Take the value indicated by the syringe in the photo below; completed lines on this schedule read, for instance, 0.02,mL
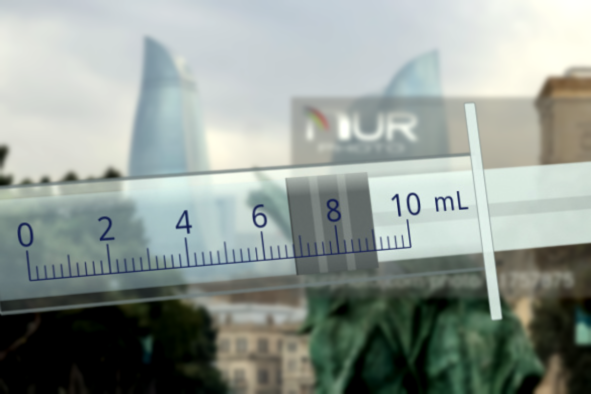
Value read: 6.8,mL
